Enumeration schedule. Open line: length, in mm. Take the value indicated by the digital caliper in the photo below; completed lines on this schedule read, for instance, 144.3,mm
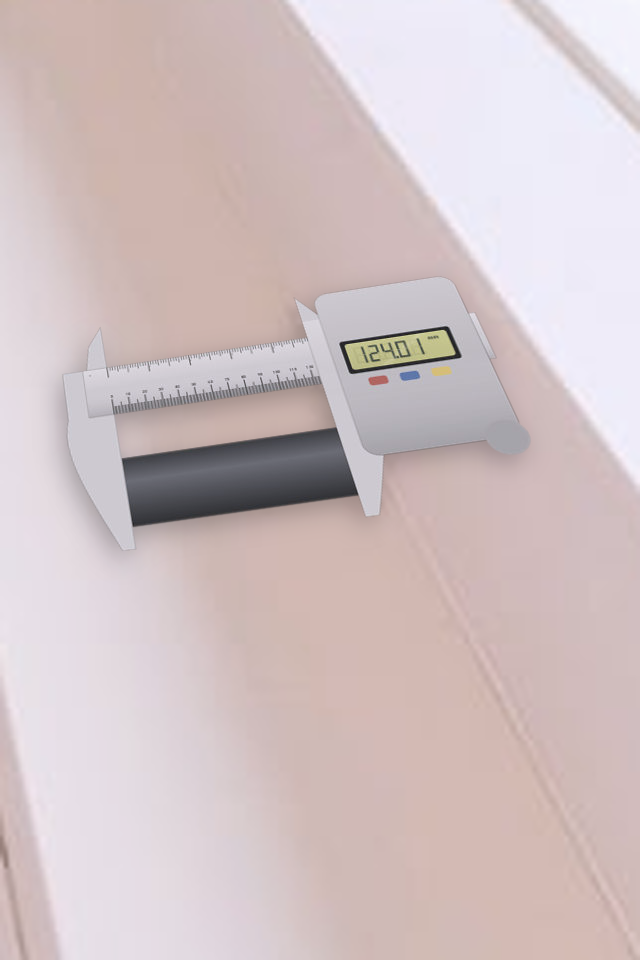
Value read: 124.01,mm
